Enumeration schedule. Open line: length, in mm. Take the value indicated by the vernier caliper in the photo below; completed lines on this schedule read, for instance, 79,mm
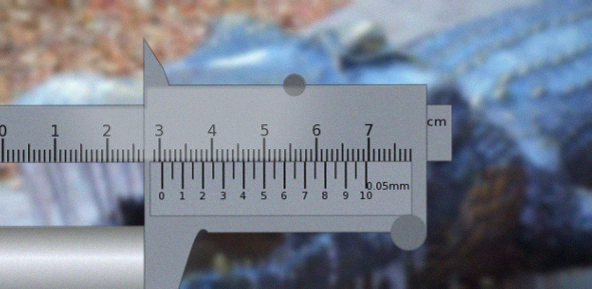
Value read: 30.5,mm
